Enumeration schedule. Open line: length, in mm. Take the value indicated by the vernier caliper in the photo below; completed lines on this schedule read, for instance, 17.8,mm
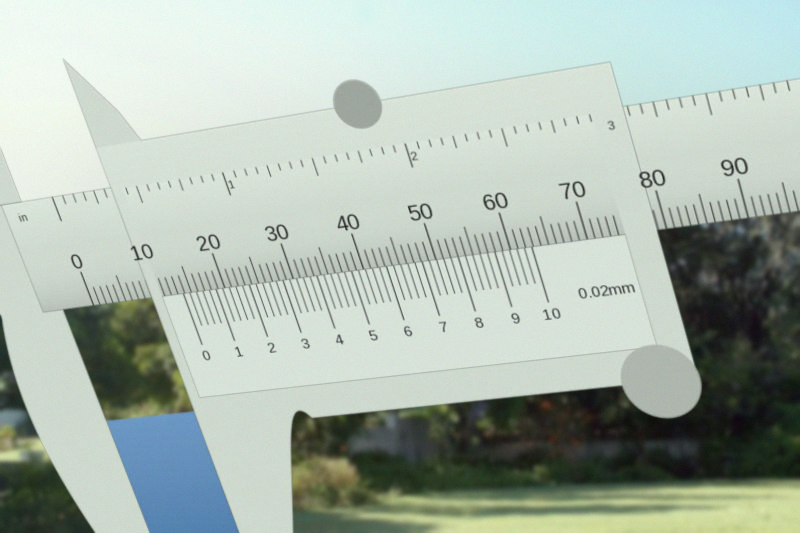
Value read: 13.8,mm
